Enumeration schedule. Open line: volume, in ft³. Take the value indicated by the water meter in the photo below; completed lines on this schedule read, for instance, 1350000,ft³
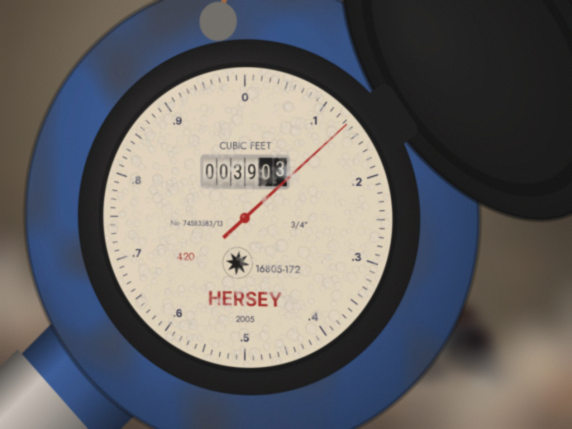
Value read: 3903.13,ft³
